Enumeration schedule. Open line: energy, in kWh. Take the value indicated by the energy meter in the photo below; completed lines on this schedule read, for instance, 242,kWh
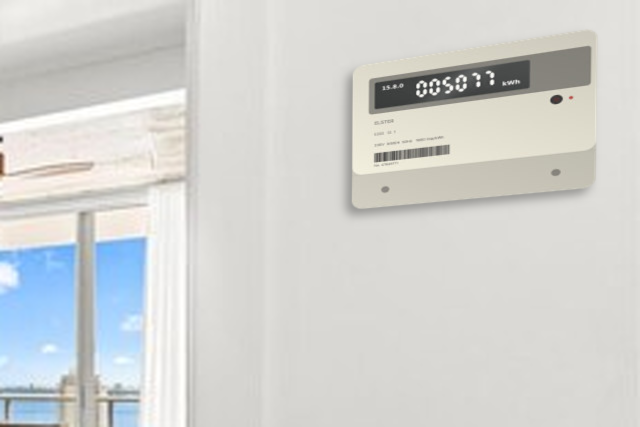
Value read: 5077,kWh
